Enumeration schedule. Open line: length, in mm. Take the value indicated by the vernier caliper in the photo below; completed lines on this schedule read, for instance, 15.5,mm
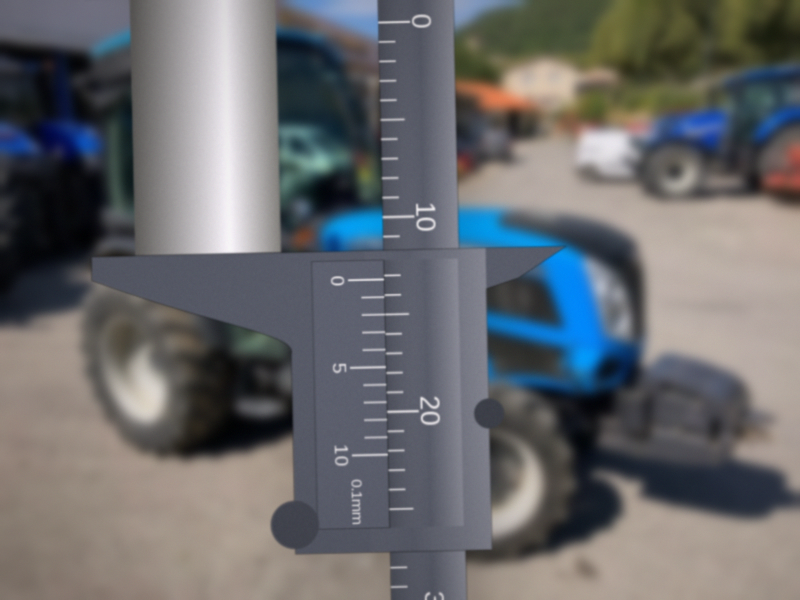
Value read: 13.2,mm
